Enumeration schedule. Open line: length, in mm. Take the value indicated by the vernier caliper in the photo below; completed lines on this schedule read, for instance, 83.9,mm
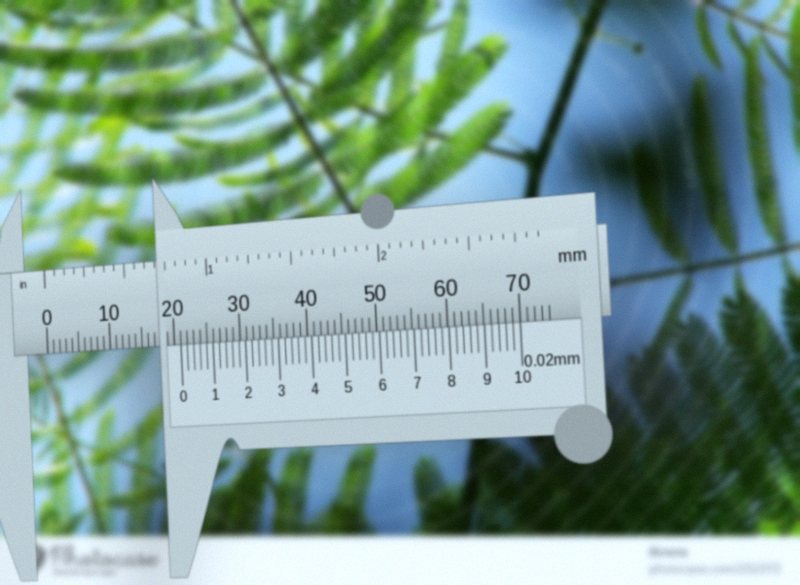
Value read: 21.0,mm
